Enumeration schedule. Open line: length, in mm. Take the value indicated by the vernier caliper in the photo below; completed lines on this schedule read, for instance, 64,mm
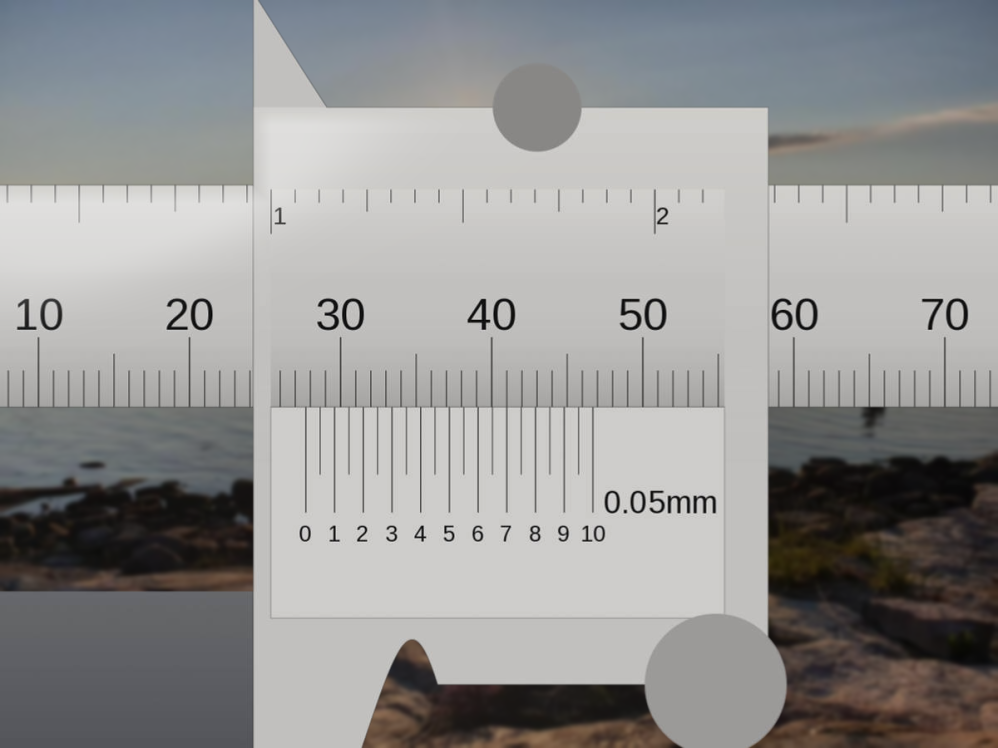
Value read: 27.7,mm
